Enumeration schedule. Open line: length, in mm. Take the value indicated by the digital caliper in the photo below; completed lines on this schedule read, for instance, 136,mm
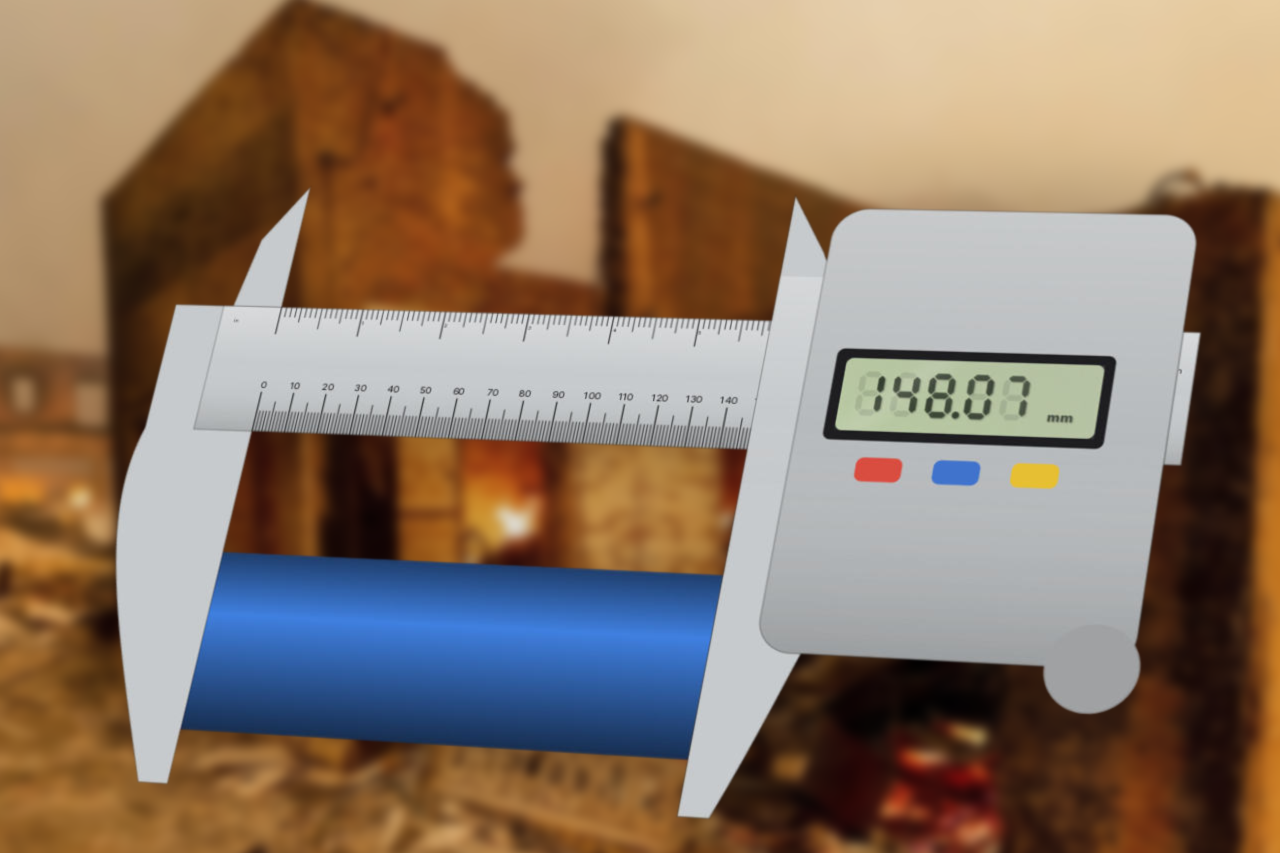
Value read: 148.07,mm
